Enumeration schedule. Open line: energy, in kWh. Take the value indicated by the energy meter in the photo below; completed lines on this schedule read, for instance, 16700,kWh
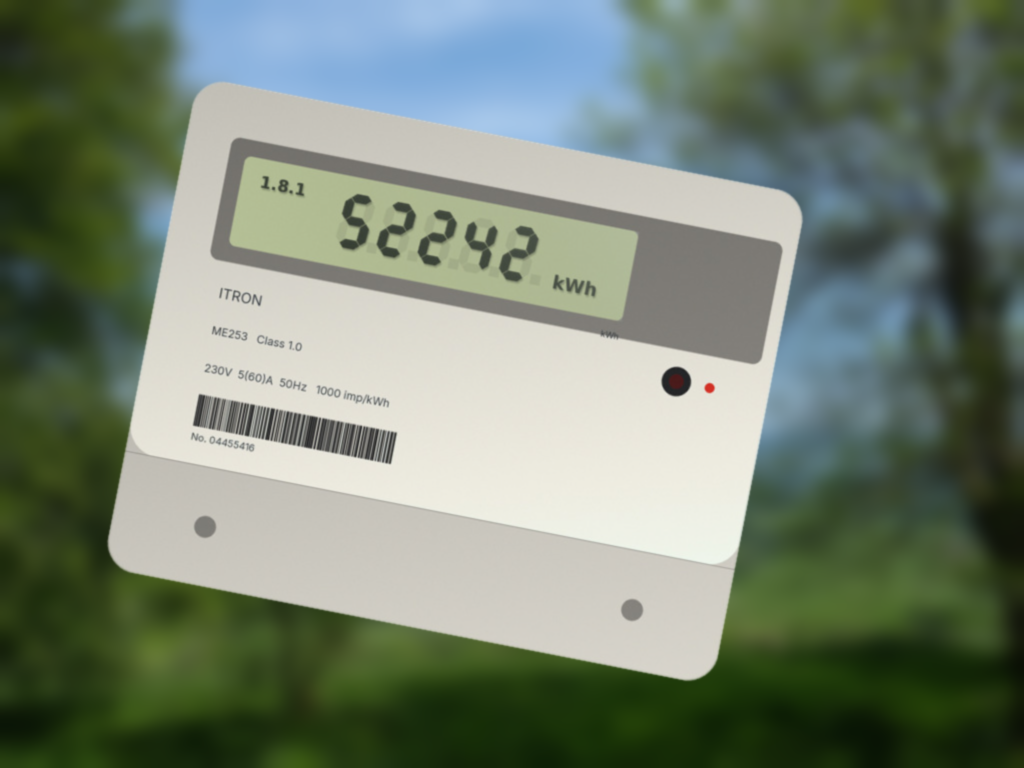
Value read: 52242,kWh
